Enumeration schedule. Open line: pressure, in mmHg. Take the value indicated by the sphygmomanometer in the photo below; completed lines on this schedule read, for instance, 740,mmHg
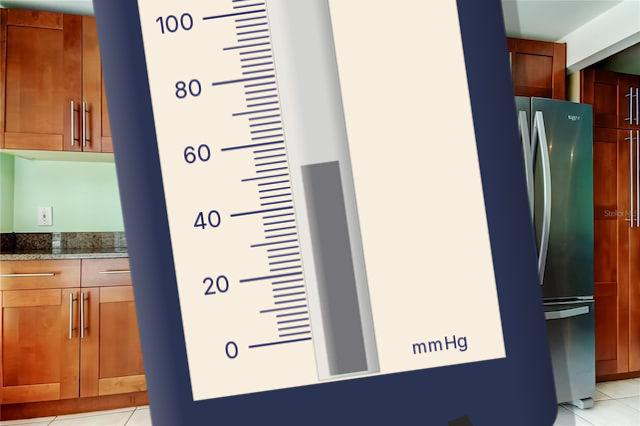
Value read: 52,mmHg
